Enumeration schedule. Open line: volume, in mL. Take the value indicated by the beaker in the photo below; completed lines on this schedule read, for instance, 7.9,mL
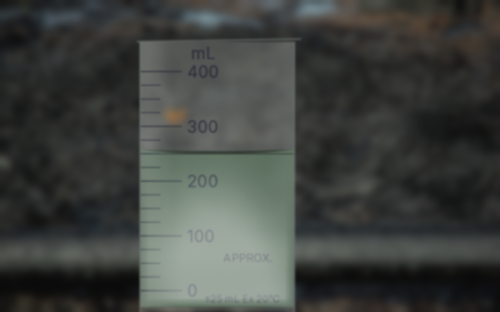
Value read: 250,mL
